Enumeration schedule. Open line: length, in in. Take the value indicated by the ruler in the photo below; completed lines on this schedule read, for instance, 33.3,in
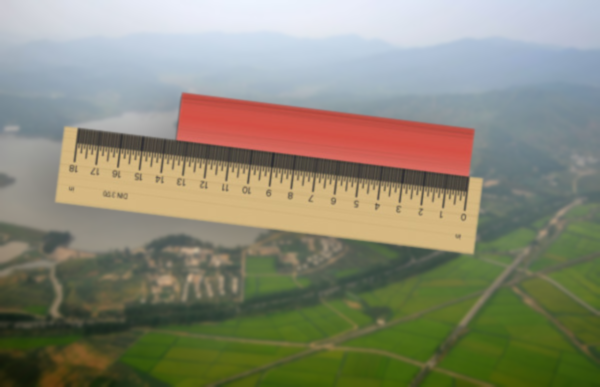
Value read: 13.5,in
